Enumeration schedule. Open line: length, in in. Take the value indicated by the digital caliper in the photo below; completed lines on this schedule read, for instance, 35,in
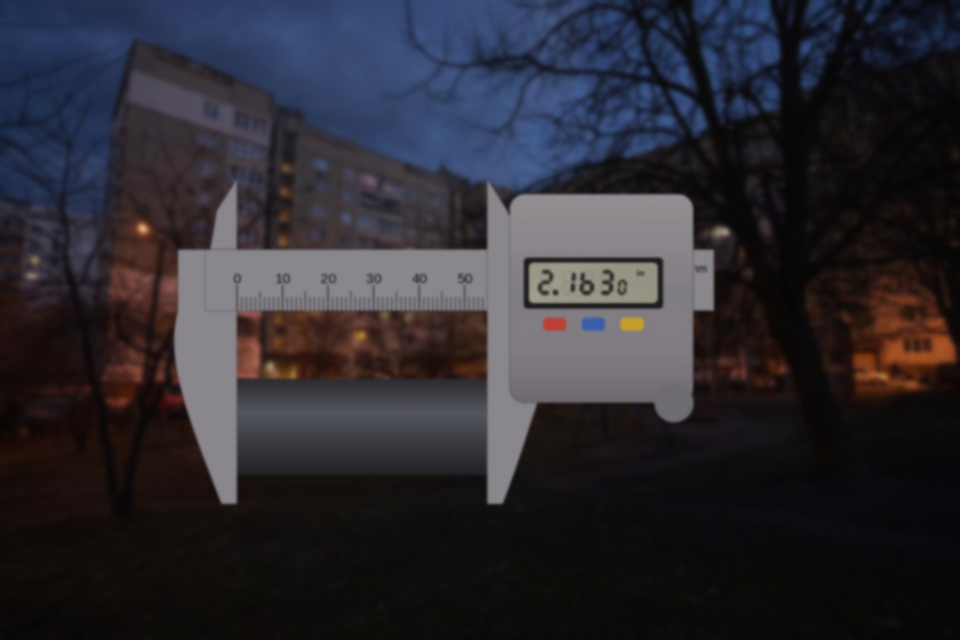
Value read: 2.1630,in
